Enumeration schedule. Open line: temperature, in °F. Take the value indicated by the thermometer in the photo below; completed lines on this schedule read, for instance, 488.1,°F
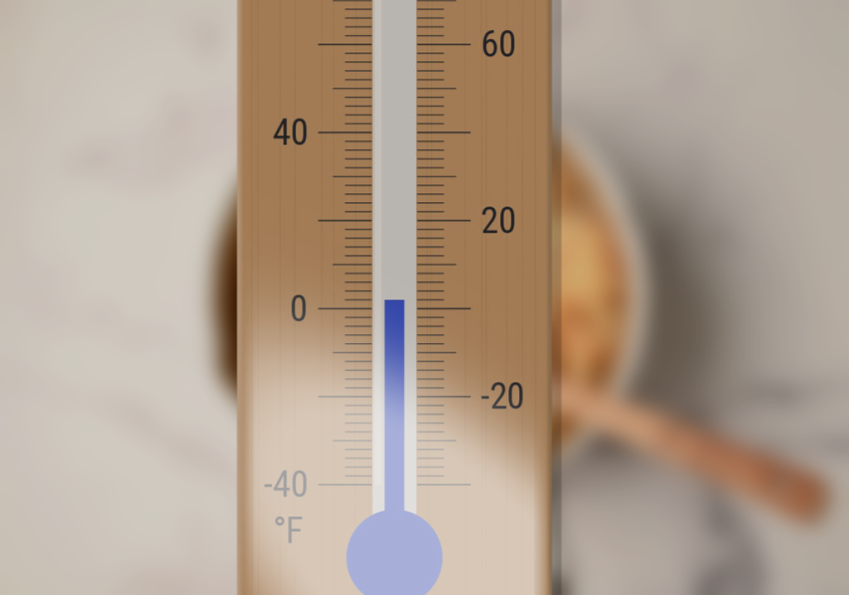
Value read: 2,°F
